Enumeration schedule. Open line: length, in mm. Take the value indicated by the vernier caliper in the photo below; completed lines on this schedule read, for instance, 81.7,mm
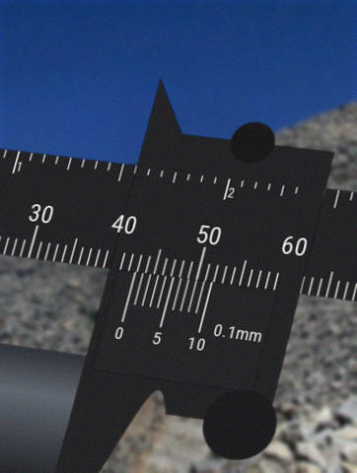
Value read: 42.8,mm
